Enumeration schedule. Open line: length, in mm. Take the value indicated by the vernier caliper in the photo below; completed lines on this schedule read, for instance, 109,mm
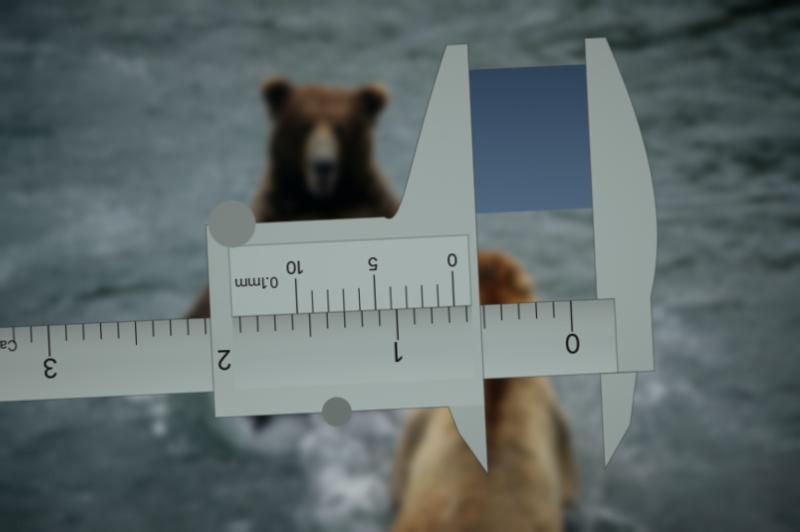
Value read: 6.7,mm
